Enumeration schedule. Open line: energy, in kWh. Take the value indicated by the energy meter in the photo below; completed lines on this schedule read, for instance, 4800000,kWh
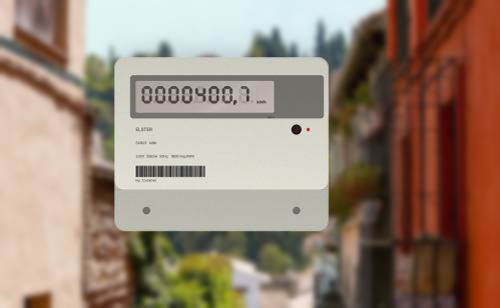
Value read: 400.7,kWh
